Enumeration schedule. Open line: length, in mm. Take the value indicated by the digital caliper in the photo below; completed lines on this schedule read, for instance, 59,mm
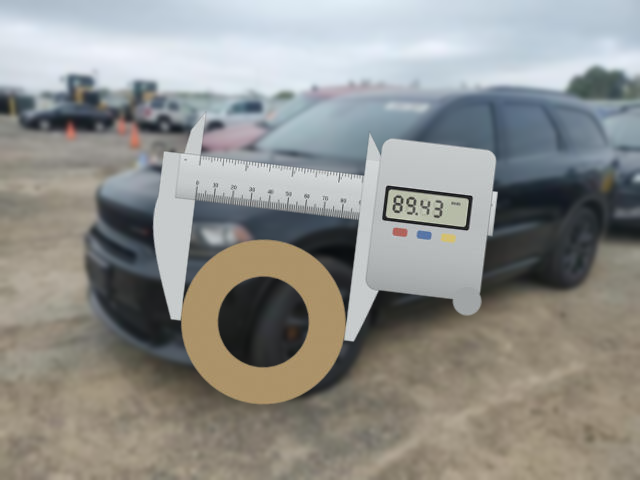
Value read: 89.43,mm
